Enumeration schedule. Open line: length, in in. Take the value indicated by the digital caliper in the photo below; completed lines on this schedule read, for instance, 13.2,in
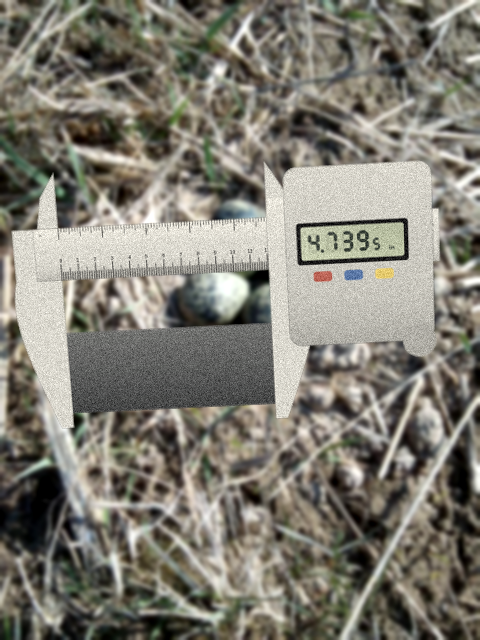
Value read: 4.7395,in
